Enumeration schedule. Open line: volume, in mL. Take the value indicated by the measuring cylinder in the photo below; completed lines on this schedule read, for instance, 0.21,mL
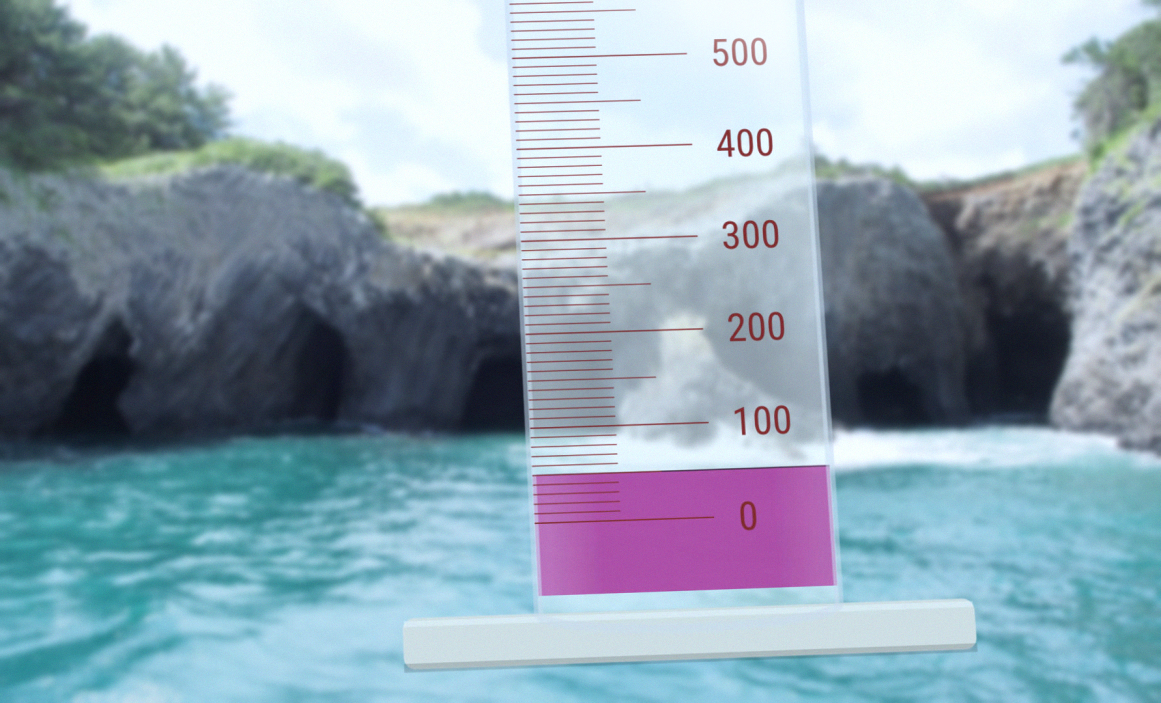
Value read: 50,mL
